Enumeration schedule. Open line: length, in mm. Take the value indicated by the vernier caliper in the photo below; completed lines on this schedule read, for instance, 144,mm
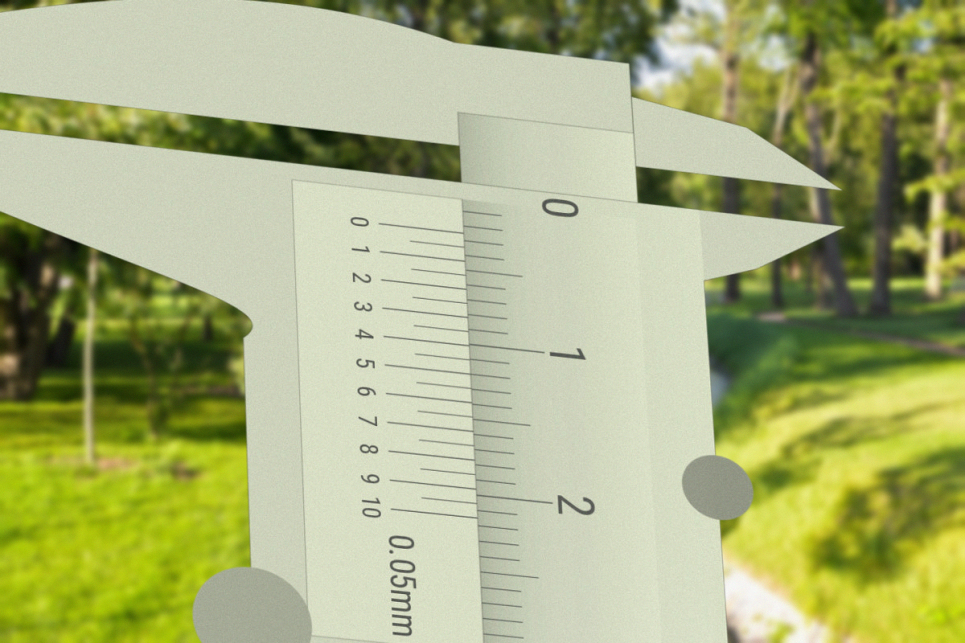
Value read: 2.5,mm
